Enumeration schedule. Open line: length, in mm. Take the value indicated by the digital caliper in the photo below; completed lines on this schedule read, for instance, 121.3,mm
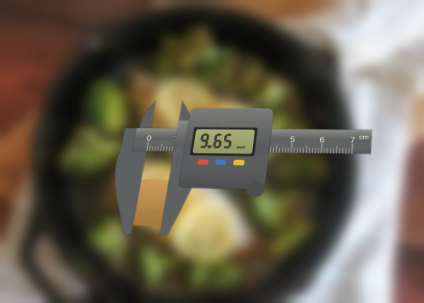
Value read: 9.65,mm
